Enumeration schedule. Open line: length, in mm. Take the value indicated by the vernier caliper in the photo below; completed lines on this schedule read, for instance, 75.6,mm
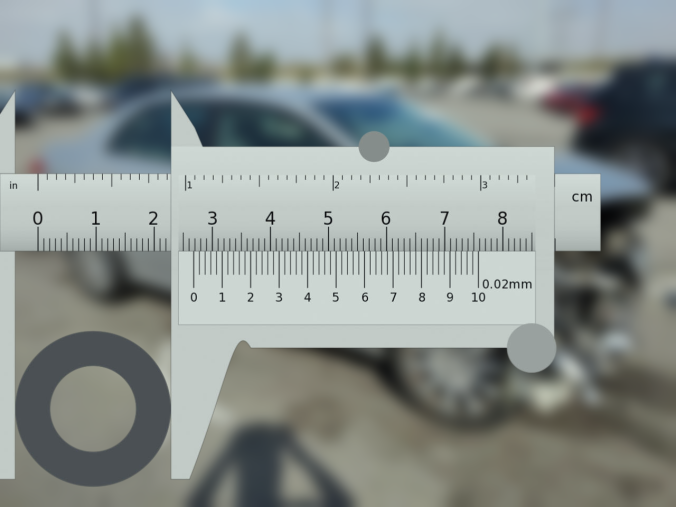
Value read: 26.8,mm
